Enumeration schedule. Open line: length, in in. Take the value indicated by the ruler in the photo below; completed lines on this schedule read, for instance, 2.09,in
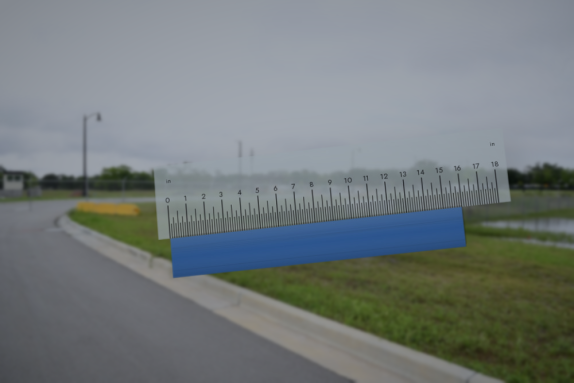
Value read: 16,in
